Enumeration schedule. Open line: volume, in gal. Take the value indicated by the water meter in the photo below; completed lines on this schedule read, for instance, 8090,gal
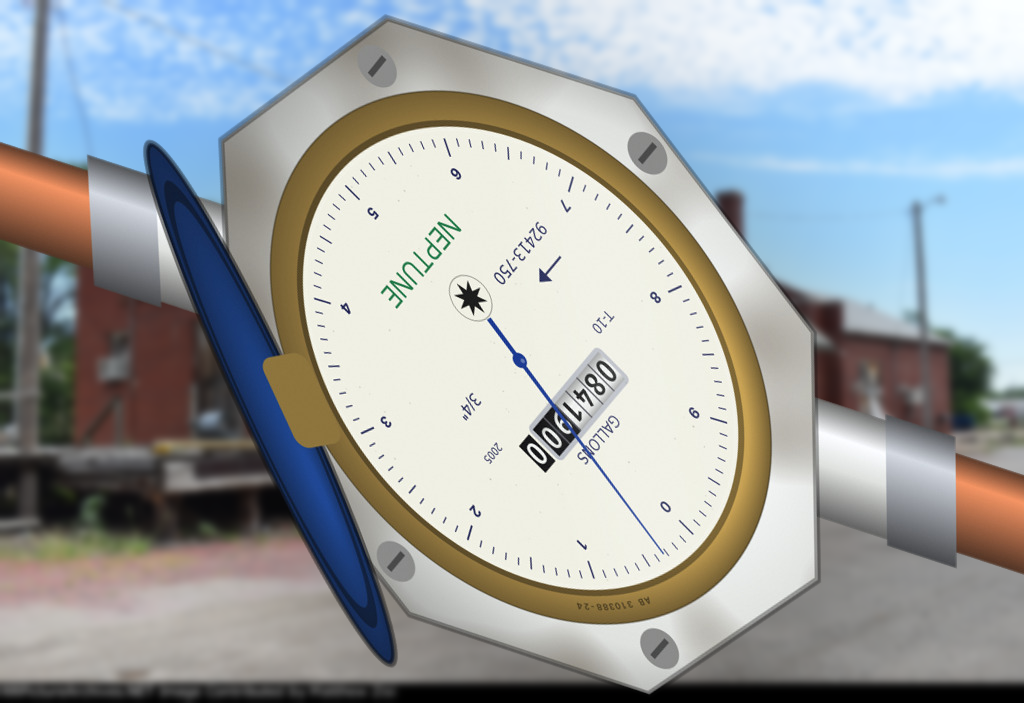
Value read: 841900.3,gal
